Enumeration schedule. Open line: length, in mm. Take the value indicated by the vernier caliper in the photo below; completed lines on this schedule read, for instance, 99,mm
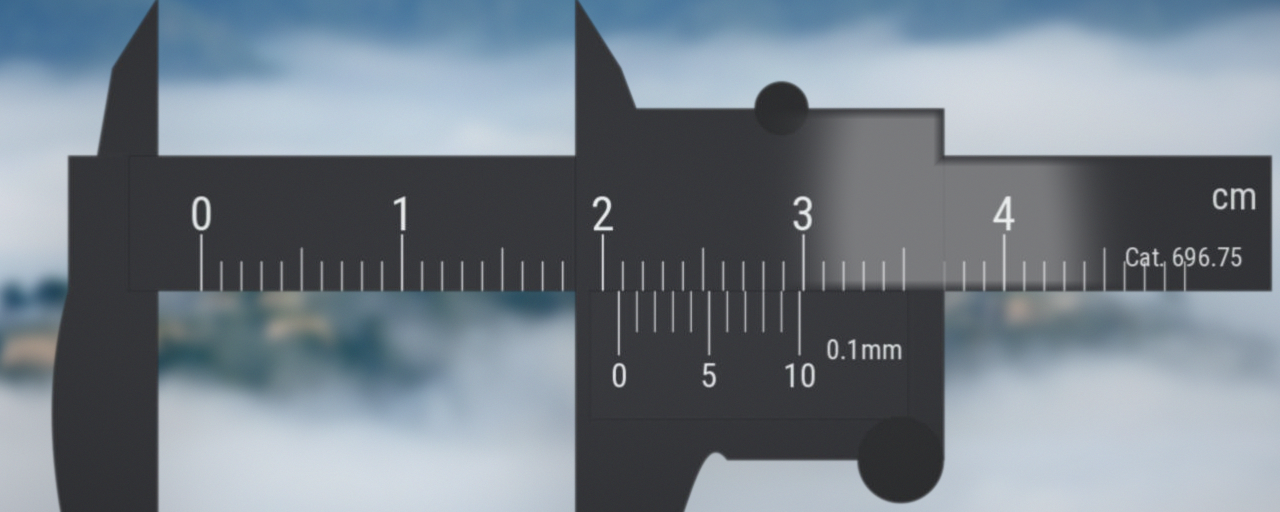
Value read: 20.8,mm
